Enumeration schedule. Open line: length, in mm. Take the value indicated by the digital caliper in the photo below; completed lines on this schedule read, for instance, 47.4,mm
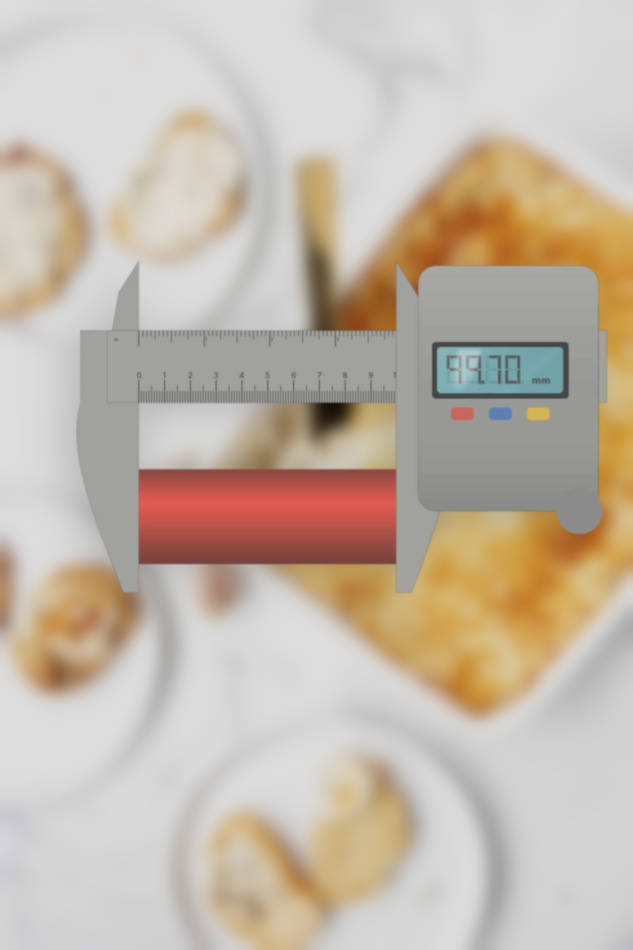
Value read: 99.70,mm
